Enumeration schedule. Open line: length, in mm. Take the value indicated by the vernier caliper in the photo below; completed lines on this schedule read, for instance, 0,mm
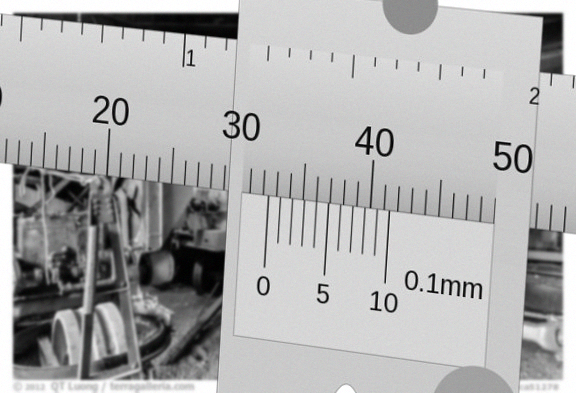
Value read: 32.4,mm
